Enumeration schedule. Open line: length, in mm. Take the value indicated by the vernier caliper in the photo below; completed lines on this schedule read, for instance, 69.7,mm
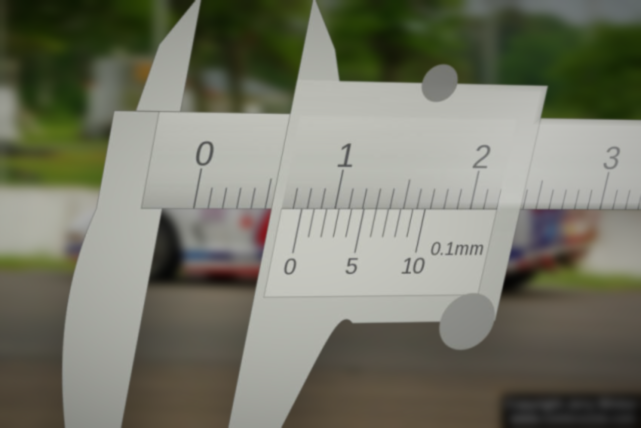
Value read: 7.6,mm
